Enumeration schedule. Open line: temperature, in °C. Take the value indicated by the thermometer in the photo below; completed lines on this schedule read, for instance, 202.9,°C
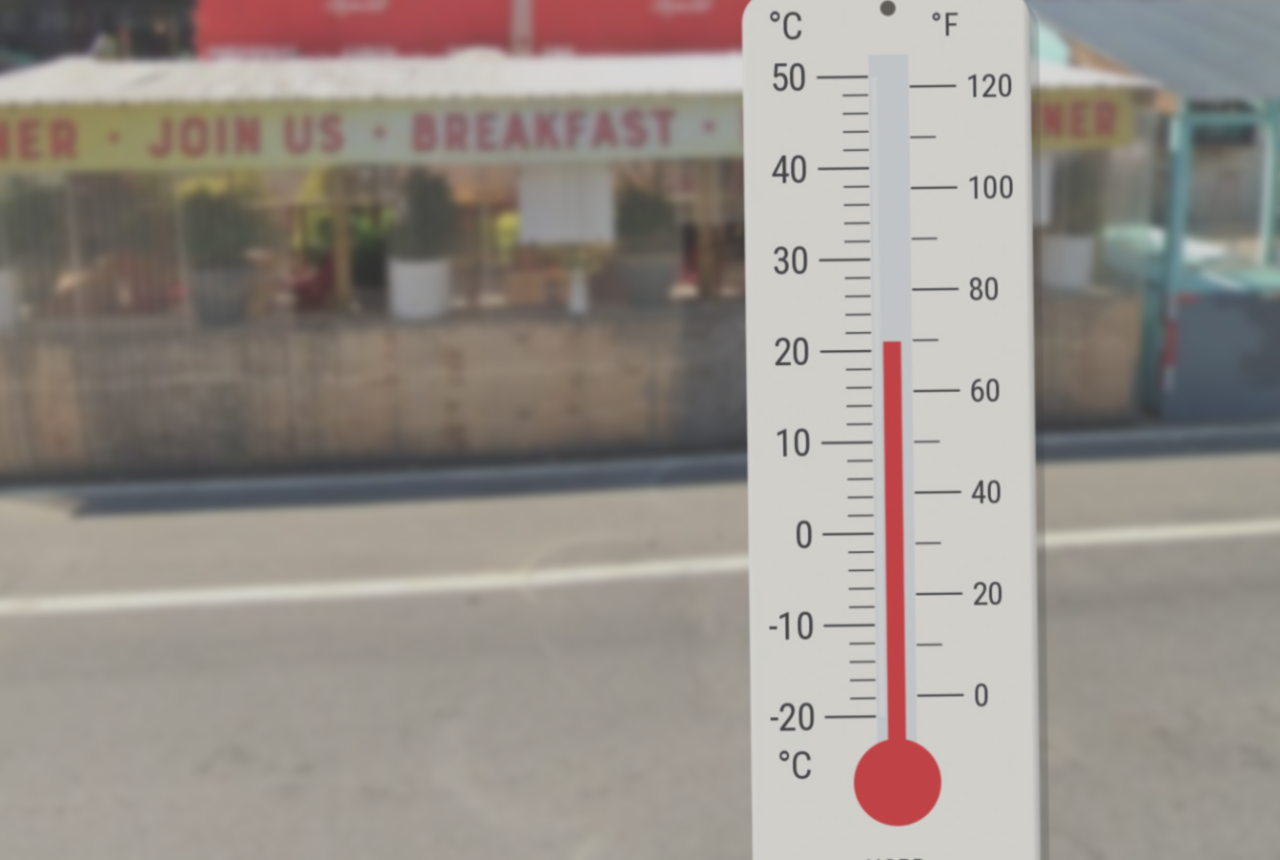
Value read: 21,°C
